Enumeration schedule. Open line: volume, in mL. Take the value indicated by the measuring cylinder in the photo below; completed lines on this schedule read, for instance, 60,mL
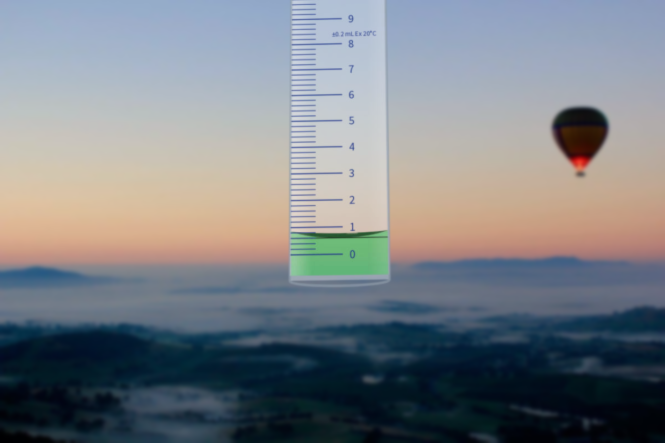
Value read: 0.6,mL
